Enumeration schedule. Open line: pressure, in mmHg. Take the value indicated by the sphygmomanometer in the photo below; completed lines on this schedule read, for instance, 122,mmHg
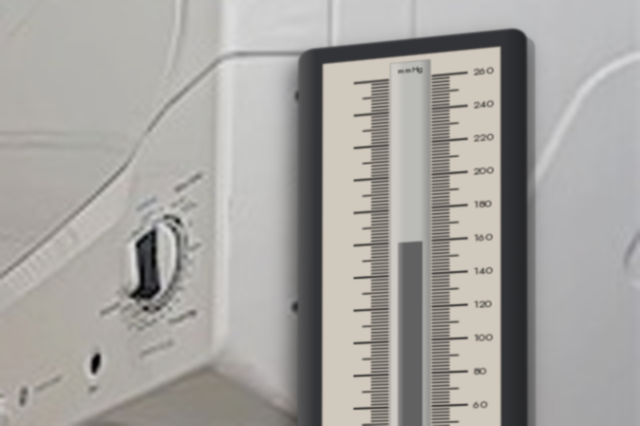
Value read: 160,mmHg
